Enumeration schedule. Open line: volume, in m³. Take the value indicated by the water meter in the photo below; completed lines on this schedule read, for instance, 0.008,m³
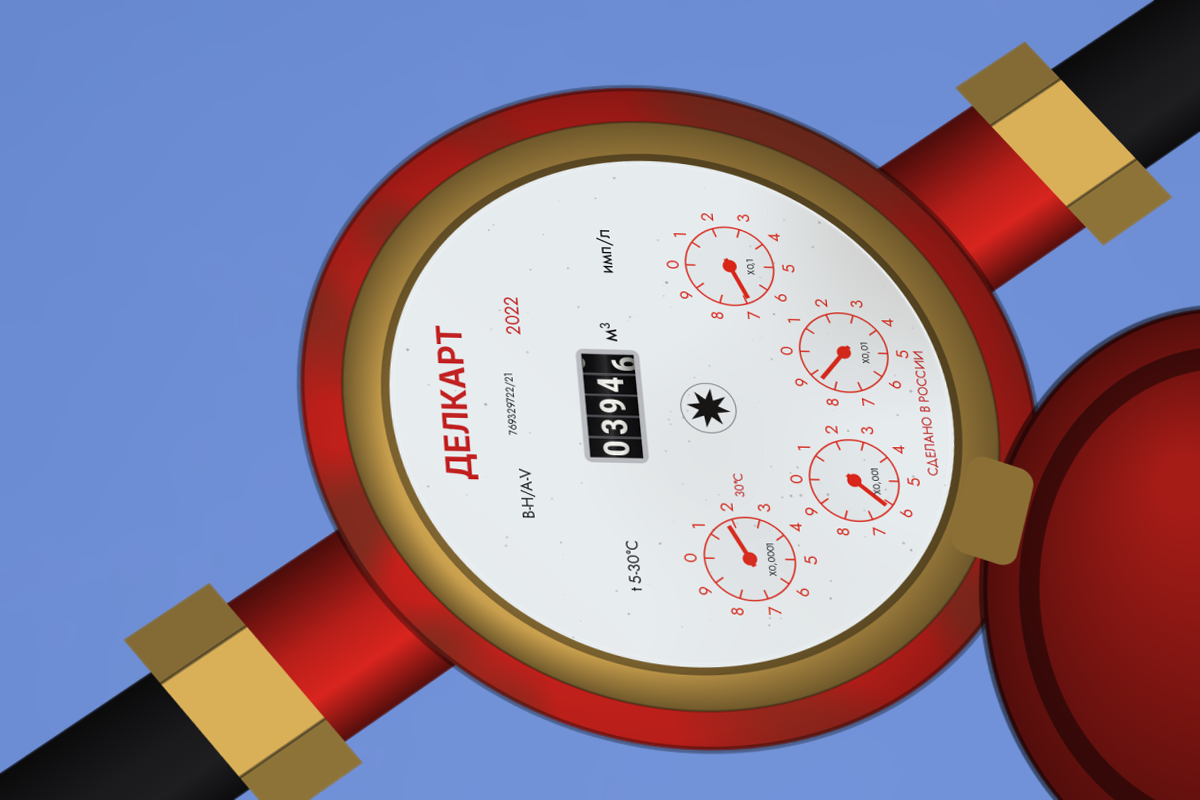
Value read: 3945.6861,m³
